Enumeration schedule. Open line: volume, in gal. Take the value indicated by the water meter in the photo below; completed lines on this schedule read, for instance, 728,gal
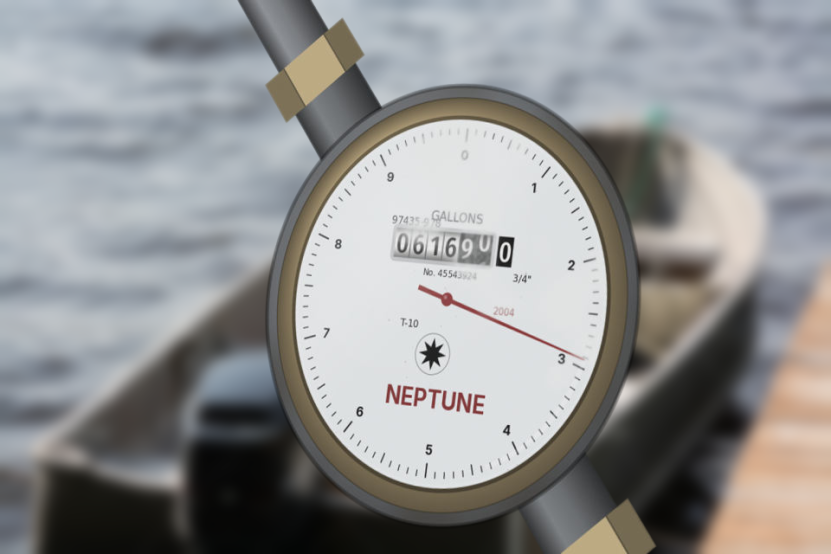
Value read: 616902.9,gal
